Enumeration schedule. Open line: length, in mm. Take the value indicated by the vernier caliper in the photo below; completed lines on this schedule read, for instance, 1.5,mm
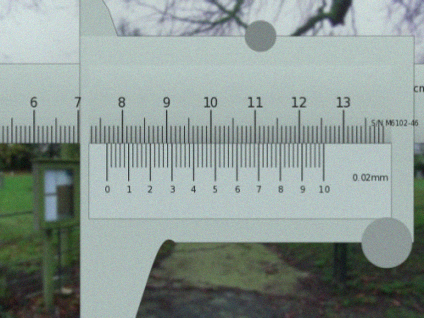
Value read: 76.5,mm
